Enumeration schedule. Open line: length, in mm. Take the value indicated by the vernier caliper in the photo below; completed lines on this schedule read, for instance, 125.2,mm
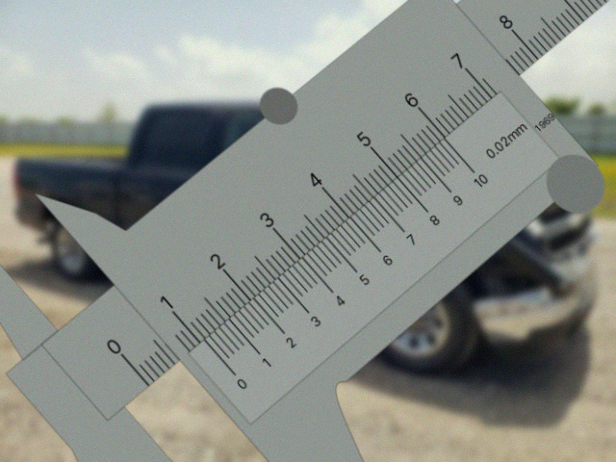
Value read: 10.8,mm
